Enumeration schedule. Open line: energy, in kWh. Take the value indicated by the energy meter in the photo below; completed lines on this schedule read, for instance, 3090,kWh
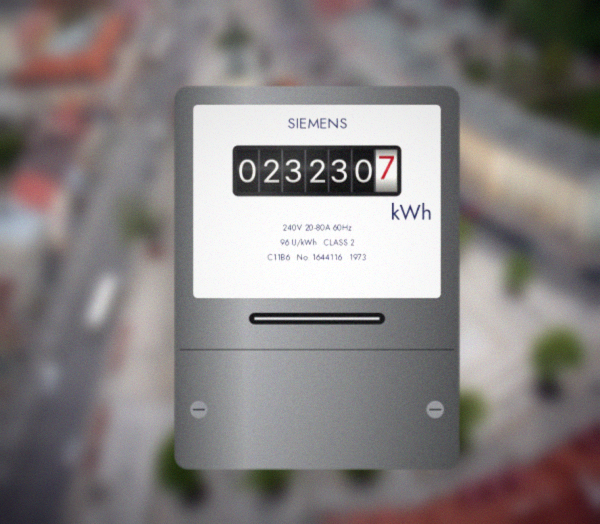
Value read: 23230.7,kWh
